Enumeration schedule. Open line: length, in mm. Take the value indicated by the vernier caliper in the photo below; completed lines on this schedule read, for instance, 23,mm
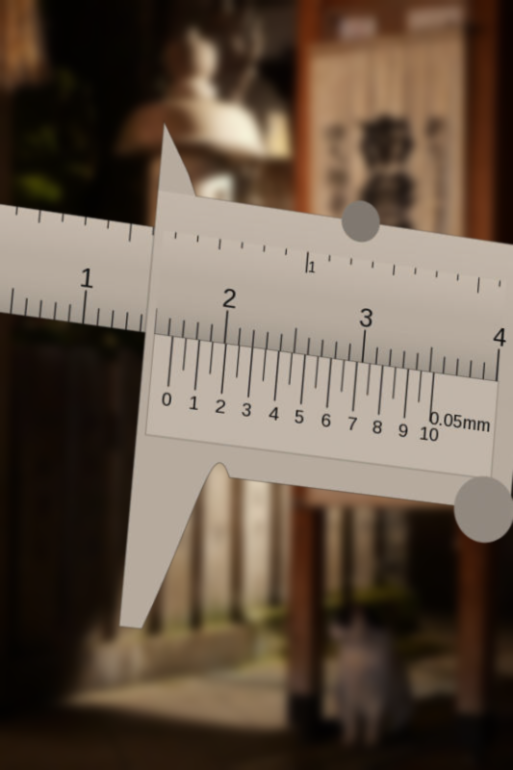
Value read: 16.3,mm
